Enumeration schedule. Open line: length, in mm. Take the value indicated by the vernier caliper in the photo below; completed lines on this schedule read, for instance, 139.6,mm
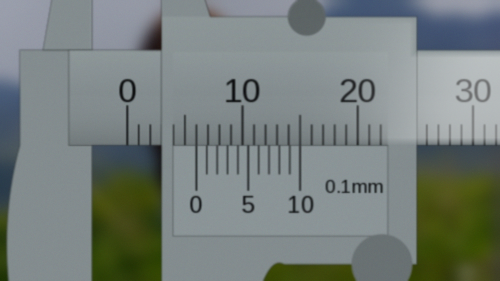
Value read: 6.0,mm
